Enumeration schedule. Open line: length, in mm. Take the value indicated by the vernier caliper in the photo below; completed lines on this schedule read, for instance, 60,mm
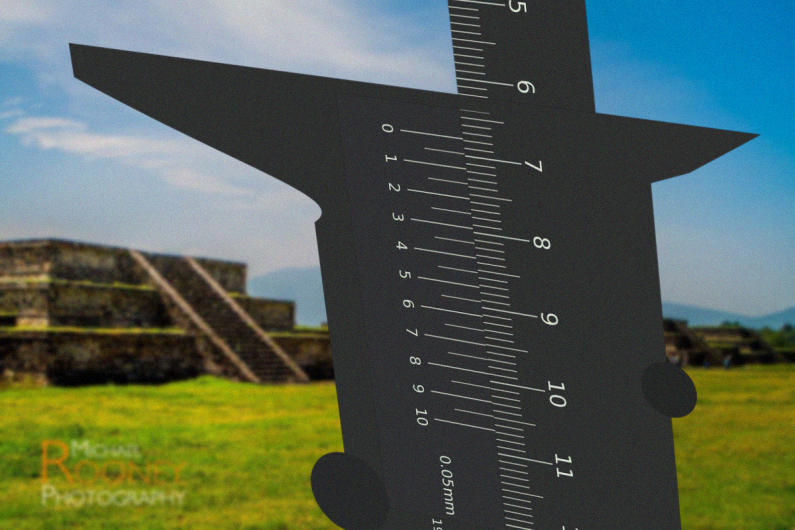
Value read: 67.8,mm
